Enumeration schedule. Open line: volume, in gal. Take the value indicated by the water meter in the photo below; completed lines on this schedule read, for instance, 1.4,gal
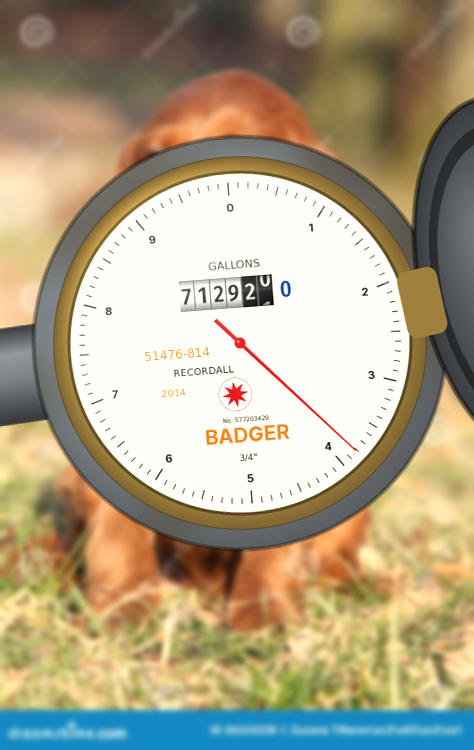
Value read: 7129203.8,gal
